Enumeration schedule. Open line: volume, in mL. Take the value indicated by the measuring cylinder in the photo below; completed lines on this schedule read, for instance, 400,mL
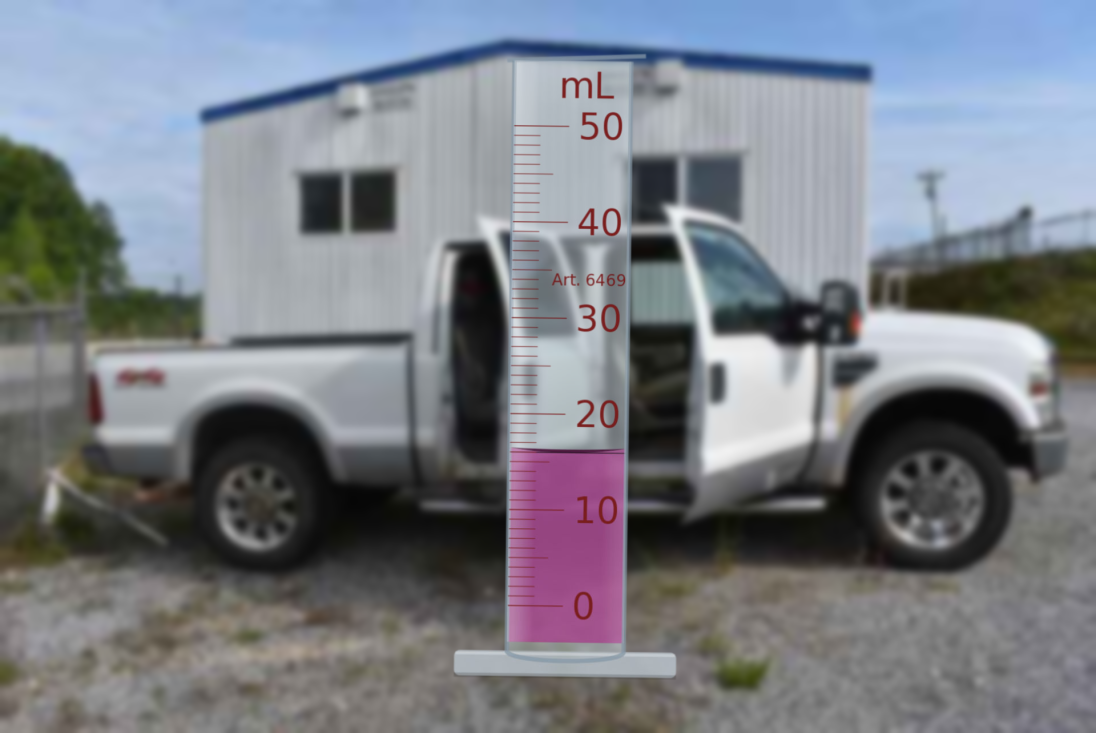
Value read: 16,mL
